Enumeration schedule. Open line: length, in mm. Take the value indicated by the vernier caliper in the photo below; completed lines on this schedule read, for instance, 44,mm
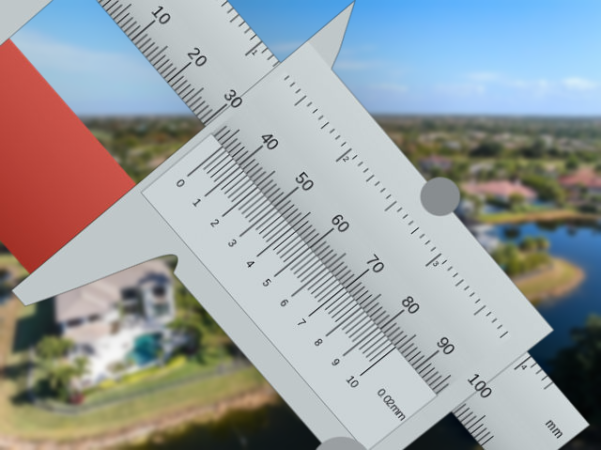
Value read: 35.4,mm
